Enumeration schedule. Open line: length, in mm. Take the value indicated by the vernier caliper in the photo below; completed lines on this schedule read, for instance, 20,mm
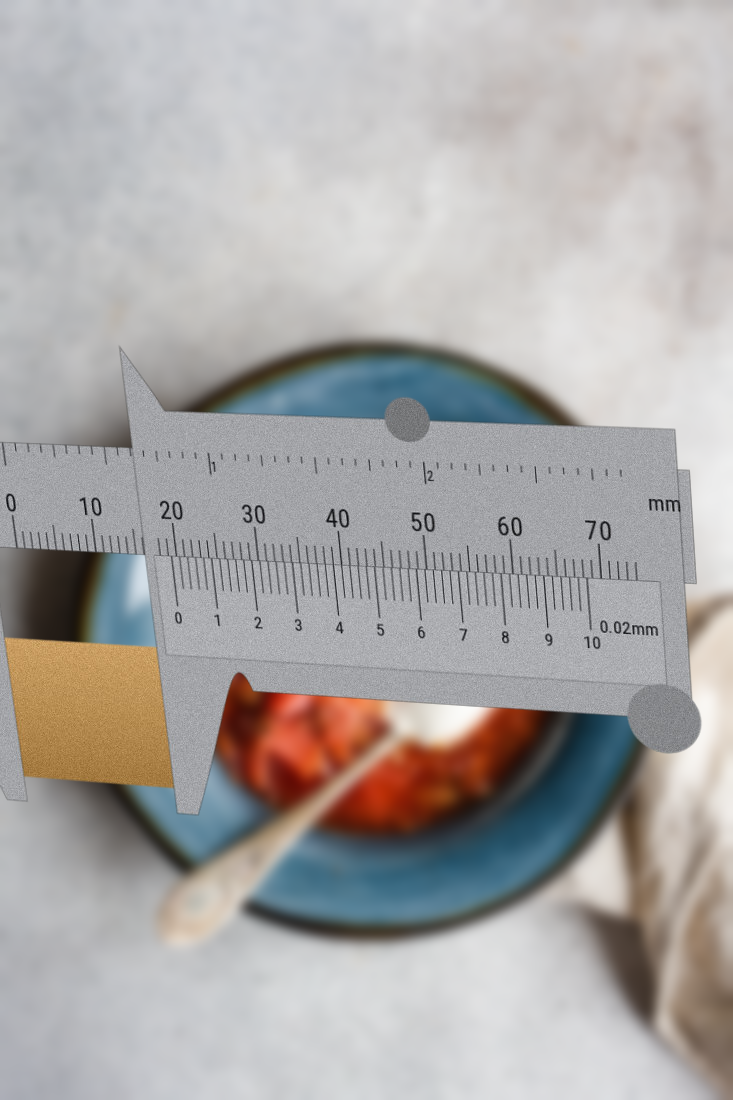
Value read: 19.4,mm
